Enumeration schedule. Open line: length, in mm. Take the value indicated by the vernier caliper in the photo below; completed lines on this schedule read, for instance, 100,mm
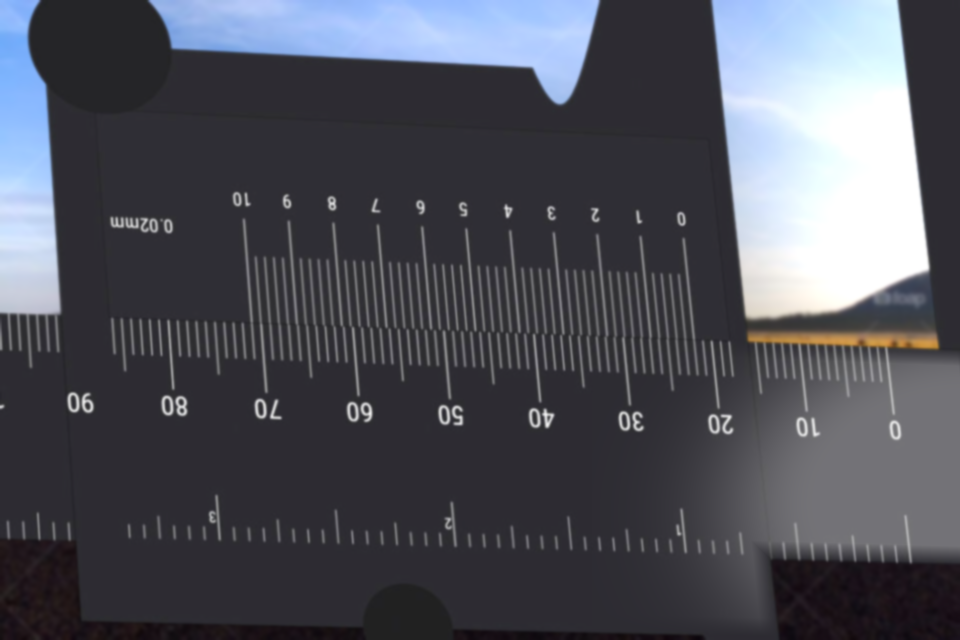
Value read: 22.0,mm
